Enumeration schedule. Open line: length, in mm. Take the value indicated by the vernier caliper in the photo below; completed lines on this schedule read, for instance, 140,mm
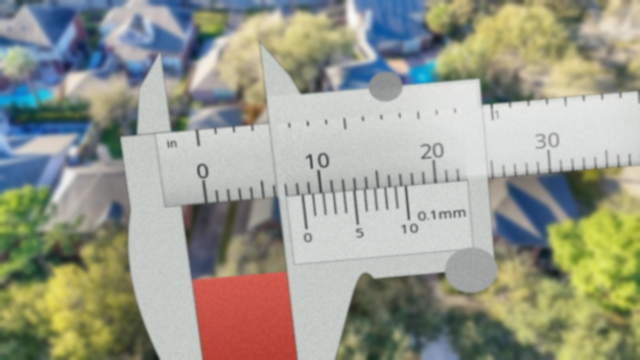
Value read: 8.4,mm
